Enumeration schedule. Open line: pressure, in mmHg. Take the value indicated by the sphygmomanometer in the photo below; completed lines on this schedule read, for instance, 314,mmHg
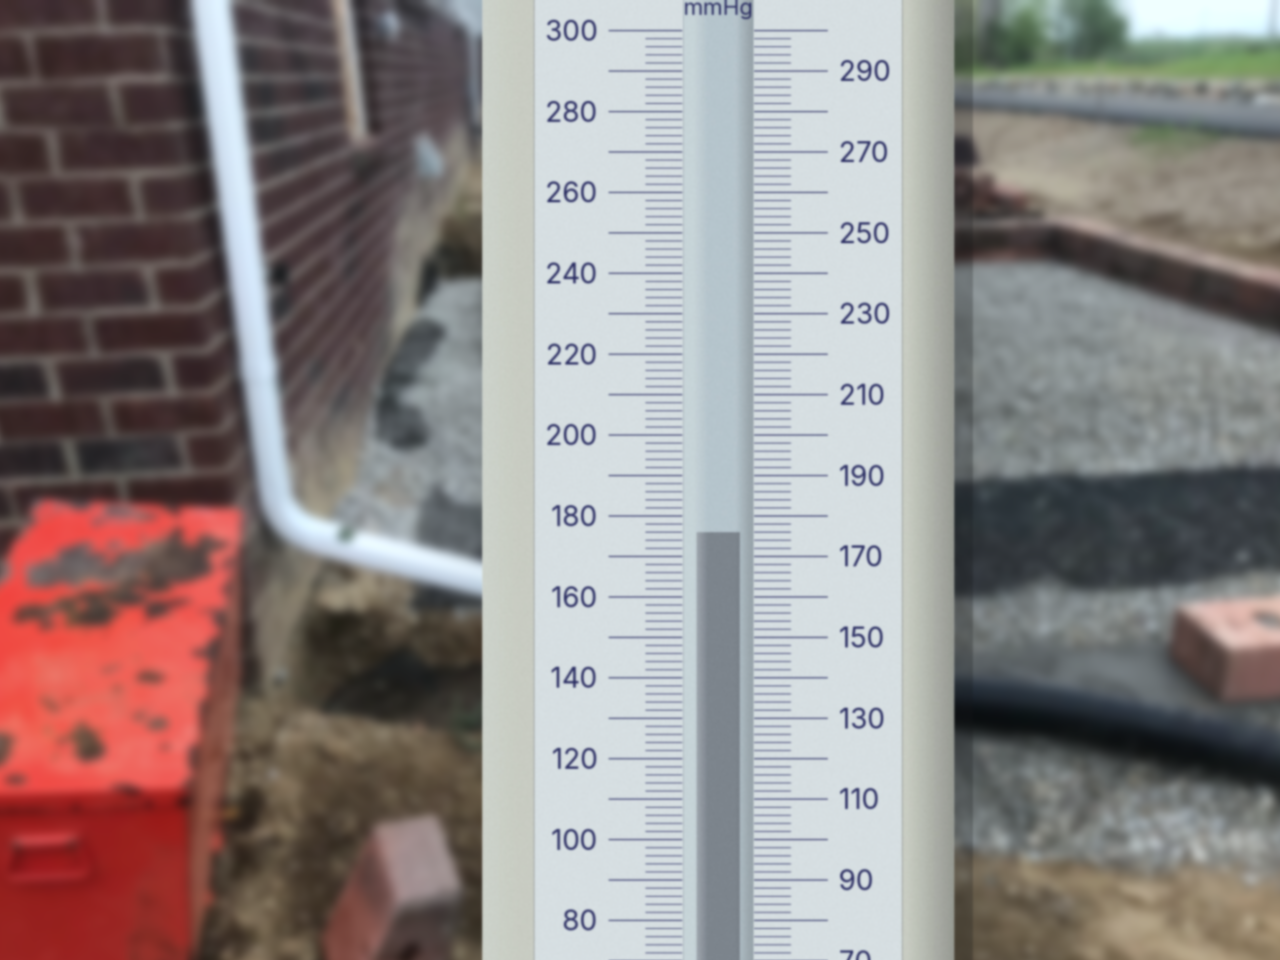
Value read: 176,mmHg
